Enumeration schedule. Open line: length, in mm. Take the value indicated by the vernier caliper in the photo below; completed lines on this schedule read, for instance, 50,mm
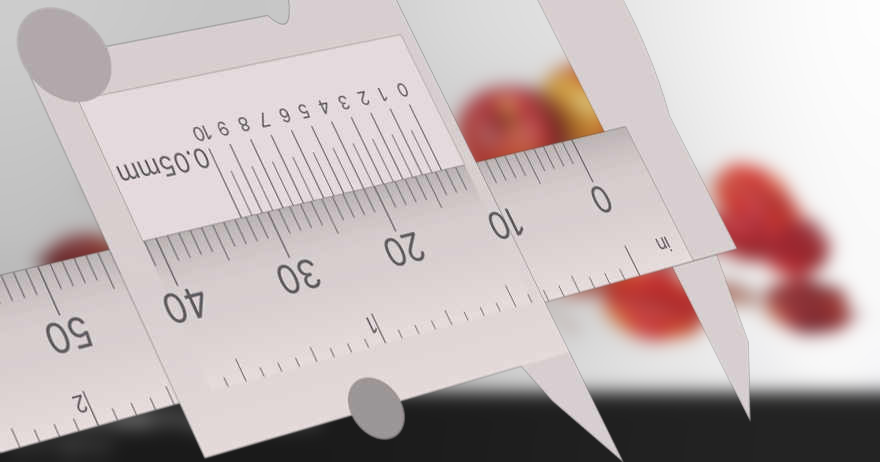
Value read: 13.4,mm
